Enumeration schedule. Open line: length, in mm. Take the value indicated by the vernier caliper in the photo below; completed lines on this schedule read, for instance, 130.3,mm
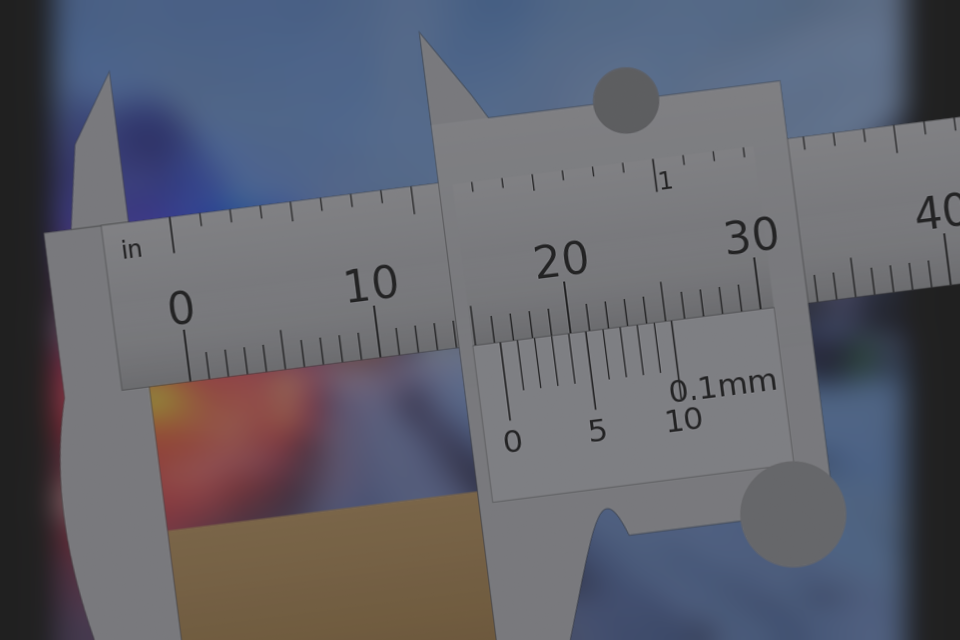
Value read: 16.3,mm
